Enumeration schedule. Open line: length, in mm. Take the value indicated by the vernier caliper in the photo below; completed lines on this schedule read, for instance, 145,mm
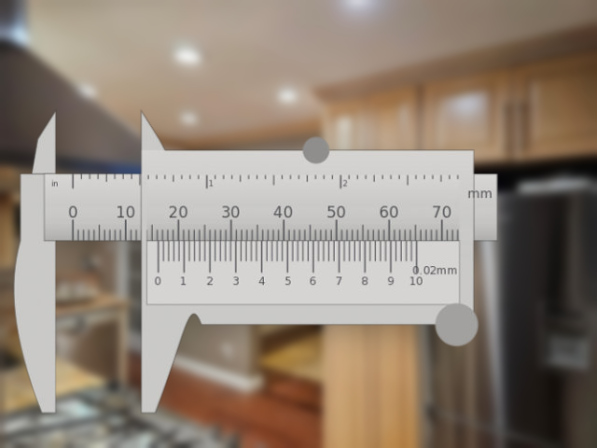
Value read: 16.2,mm
